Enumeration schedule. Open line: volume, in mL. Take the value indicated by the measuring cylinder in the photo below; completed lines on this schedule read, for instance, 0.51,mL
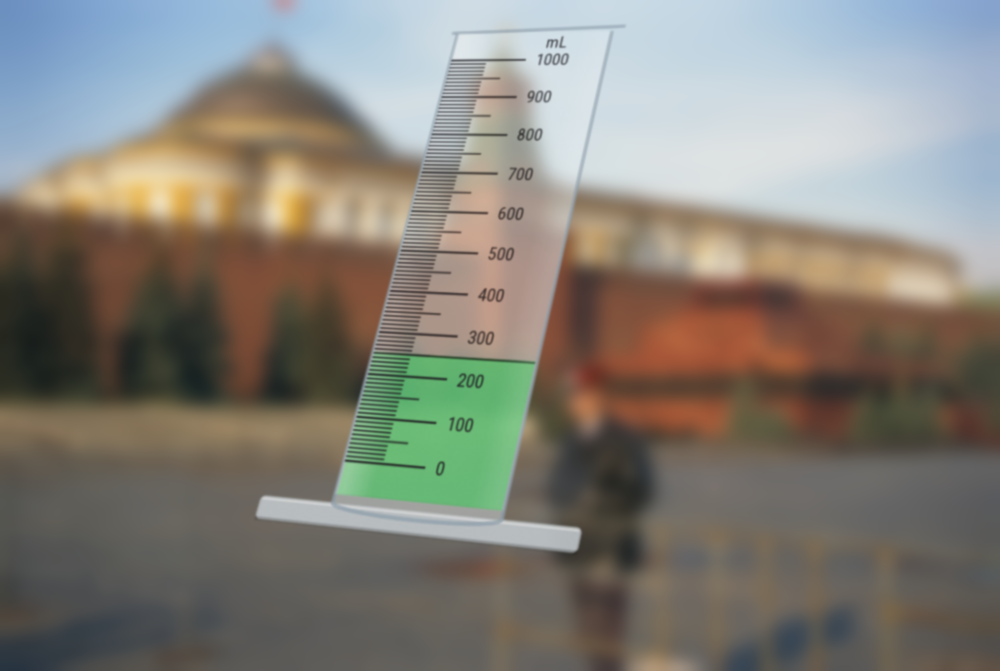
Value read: 250,mL
